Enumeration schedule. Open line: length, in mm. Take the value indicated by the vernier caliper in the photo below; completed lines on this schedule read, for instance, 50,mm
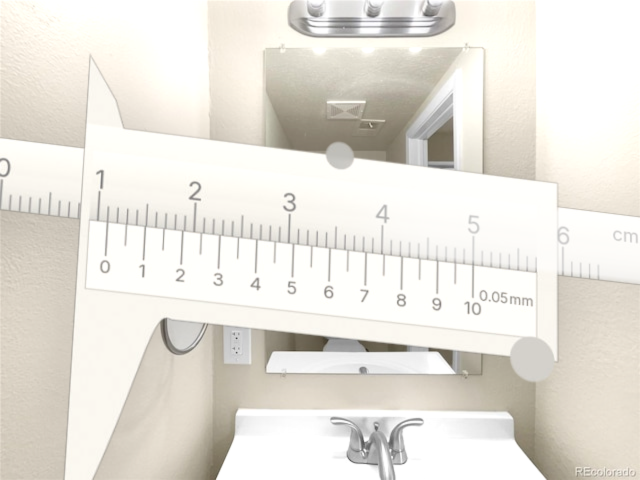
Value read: 11.0,mm
